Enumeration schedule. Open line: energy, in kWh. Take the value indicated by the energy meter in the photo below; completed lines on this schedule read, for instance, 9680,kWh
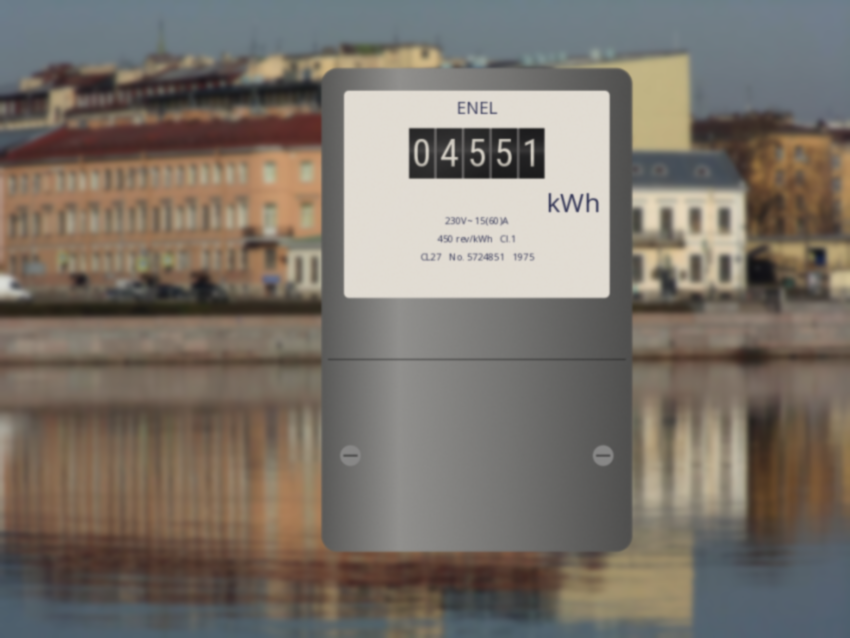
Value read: 4551,kWh
